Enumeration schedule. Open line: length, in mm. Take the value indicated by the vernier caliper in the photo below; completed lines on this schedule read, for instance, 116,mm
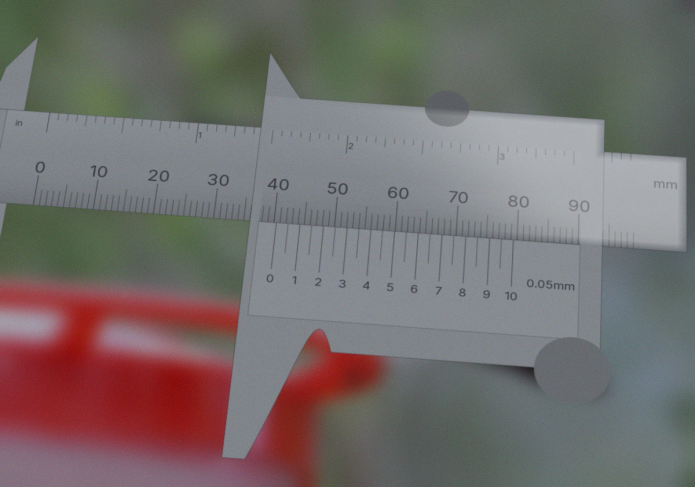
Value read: 40.4,mm
